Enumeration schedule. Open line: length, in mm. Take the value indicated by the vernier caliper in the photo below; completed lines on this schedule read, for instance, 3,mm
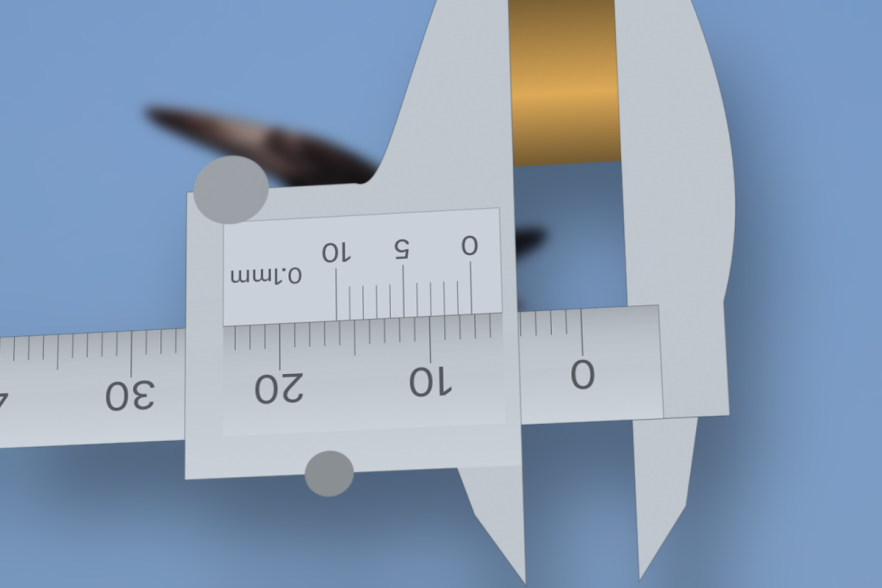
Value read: 7.2,mm
